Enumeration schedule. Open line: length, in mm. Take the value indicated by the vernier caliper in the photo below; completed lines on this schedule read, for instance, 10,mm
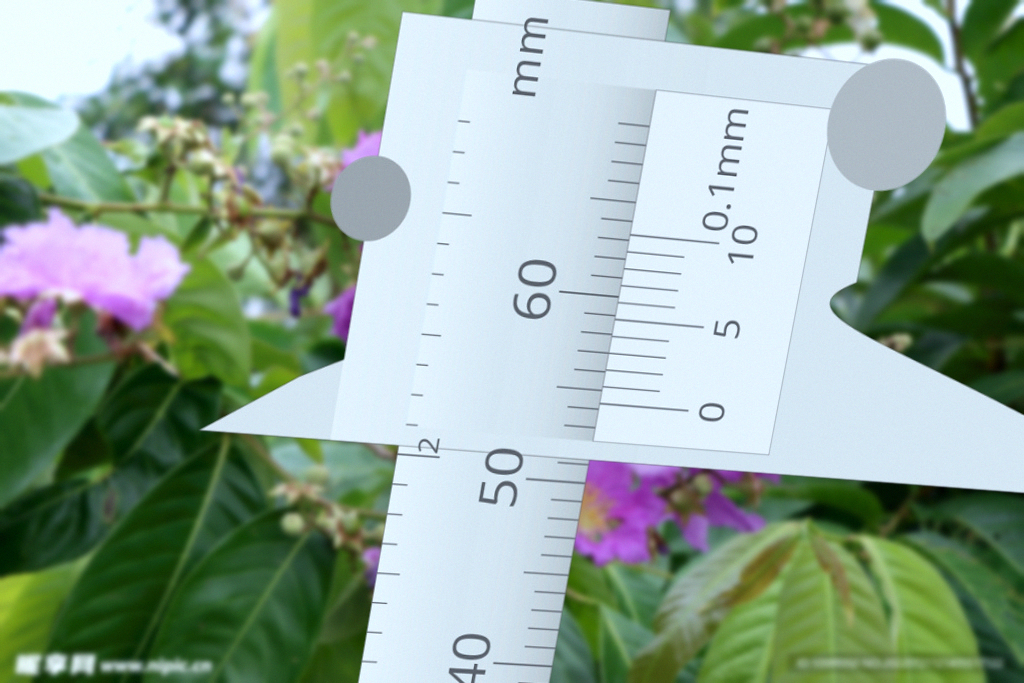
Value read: 54.3,mm
